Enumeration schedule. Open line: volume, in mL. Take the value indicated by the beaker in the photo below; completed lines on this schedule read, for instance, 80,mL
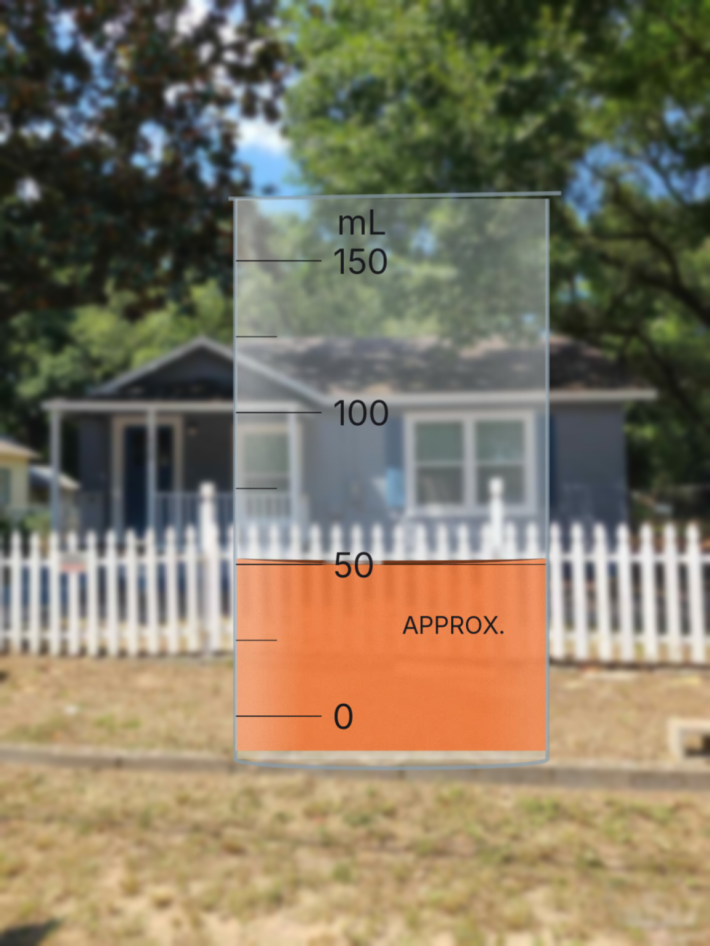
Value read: 50,mL
